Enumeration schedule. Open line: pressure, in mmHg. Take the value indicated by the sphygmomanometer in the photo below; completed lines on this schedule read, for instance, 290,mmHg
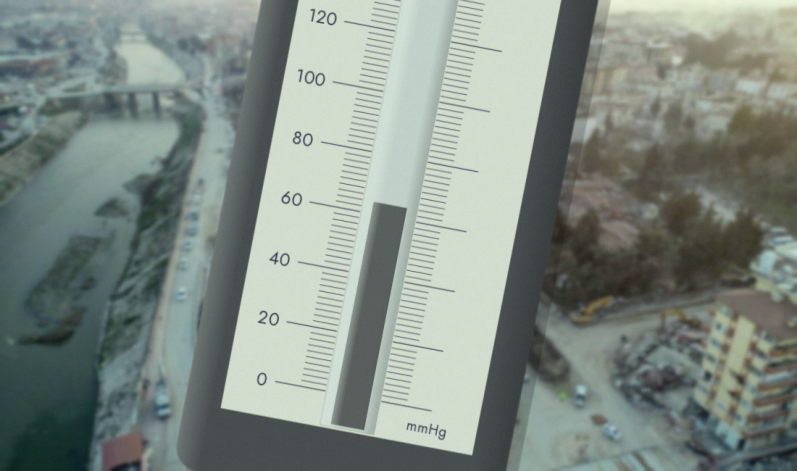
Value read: 64,mmHg
